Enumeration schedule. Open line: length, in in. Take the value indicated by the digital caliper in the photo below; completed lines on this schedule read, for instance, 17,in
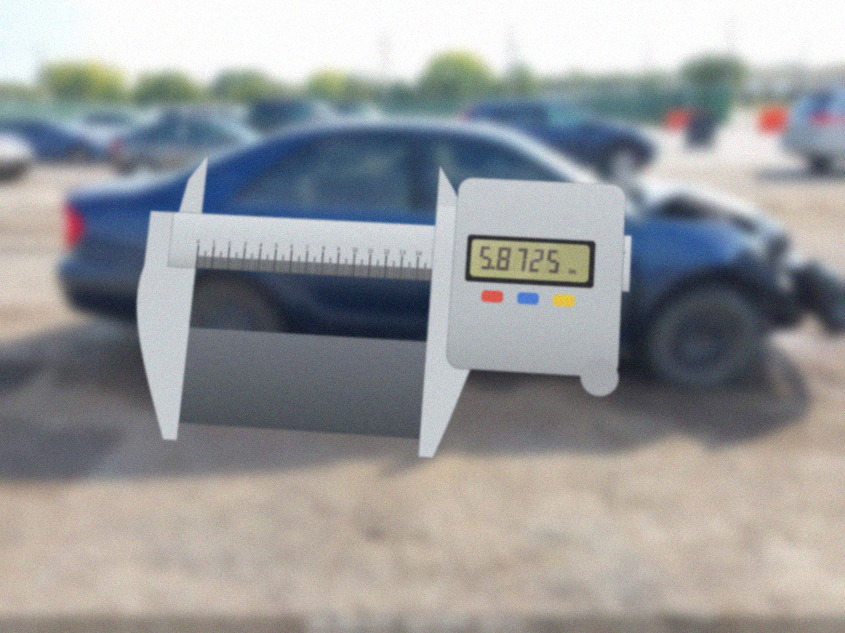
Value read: 5.8725,in
